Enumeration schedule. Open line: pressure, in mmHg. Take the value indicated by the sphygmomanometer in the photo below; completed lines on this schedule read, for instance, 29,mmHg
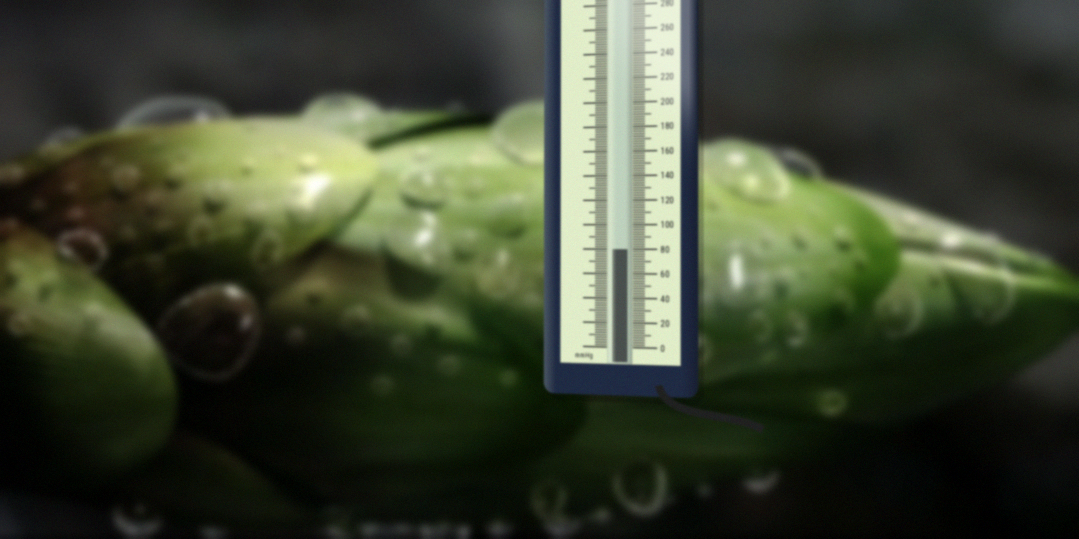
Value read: 80,mmHg
